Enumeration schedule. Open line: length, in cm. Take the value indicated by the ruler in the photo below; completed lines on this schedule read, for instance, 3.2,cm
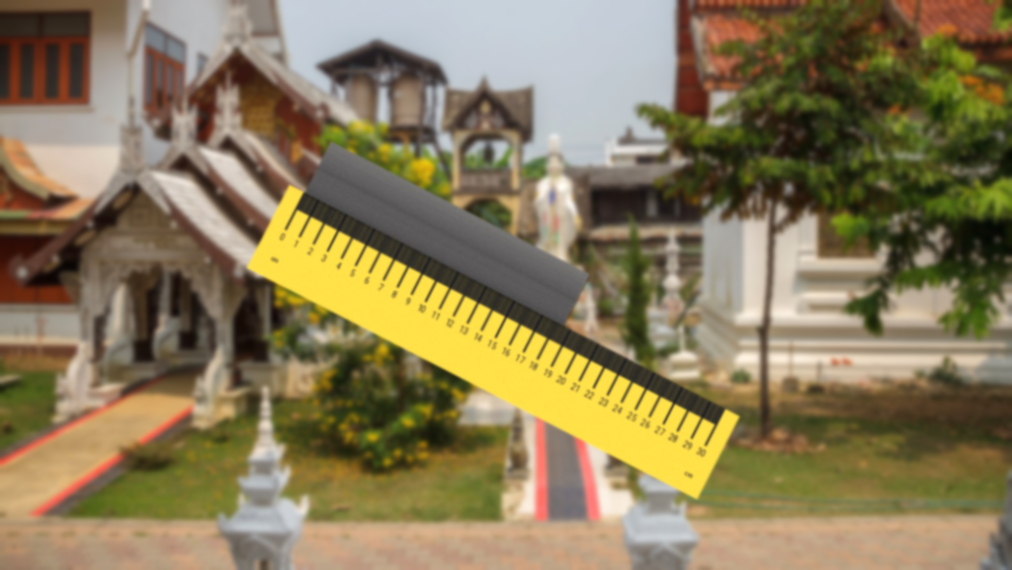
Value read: 18.5,cm
